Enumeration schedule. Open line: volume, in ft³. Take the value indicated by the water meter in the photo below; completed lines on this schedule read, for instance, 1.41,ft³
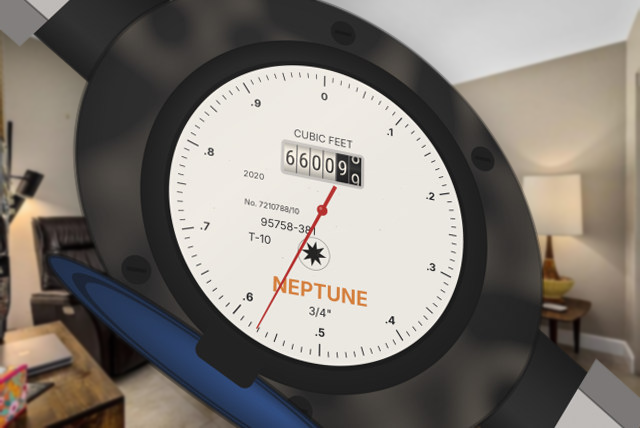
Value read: 660098.57,ft³
